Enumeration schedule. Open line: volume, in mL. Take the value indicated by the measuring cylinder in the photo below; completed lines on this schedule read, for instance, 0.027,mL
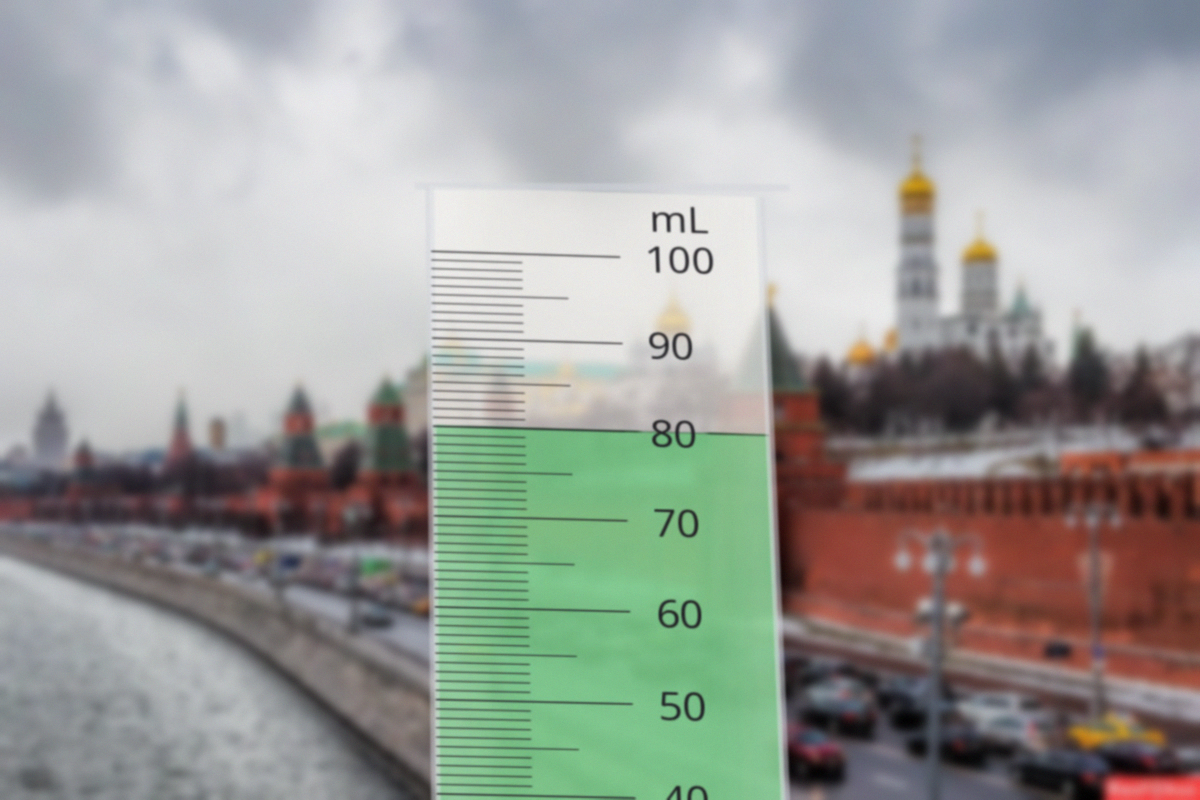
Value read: 80,mL
